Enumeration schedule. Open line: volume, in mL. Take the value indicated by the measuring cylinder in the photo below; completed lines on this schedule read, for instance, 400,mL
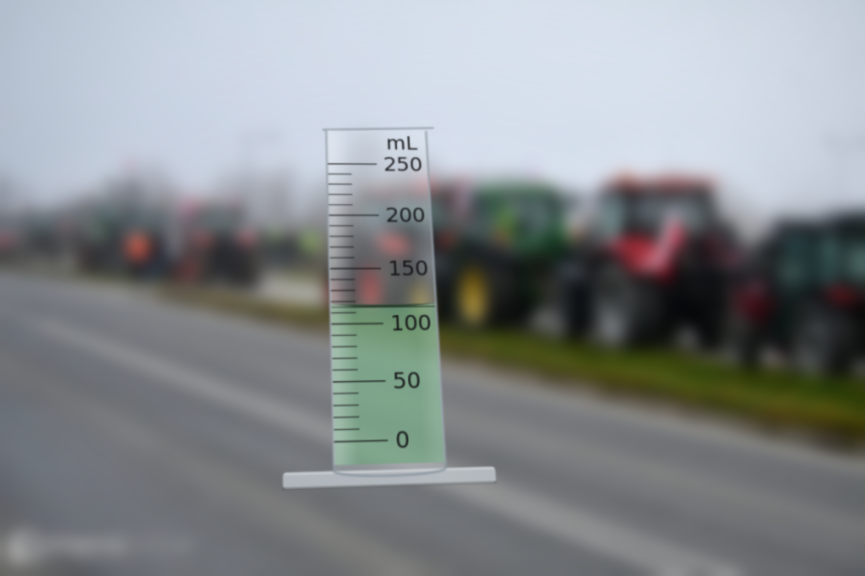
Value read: 115,mL
